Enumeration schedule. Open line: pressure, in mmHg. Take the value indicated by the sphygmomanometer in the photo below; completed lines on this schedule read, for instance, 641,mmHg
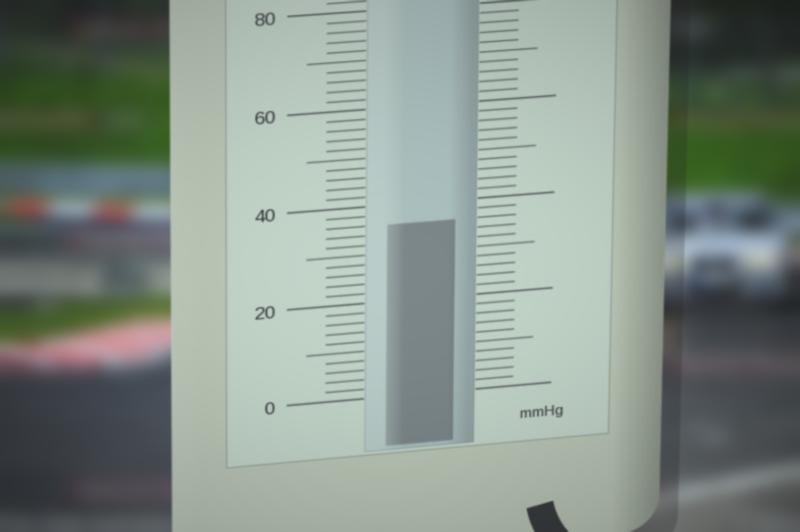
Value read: 36,mmHg
